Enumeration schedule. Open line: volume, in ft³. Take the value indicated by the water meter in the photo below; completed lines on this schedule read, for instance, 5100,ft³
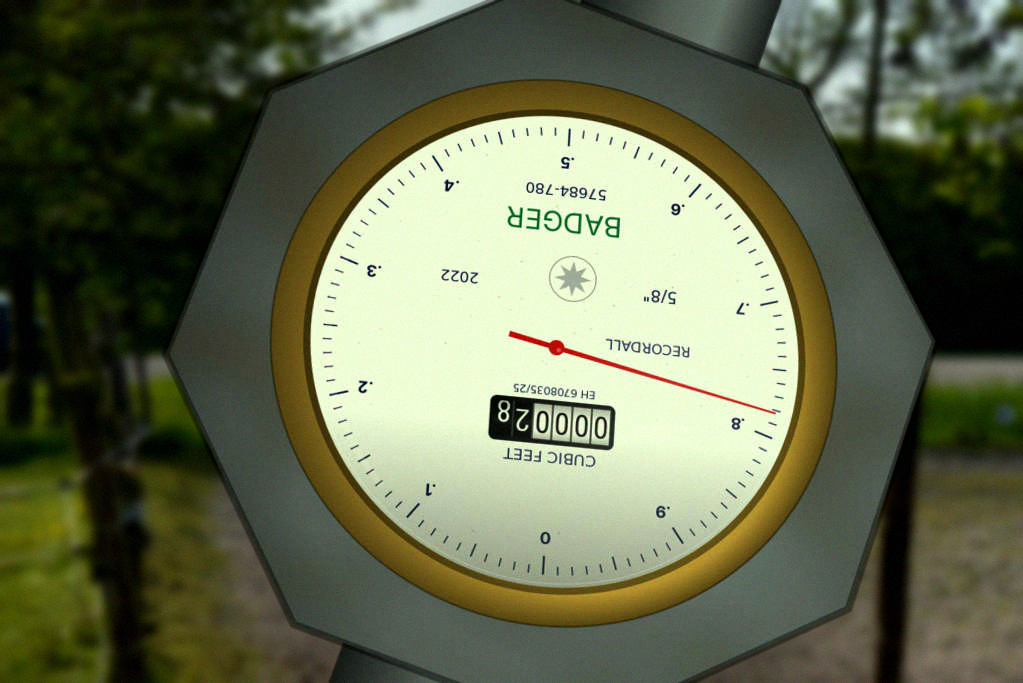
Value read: 27.78,ft³
